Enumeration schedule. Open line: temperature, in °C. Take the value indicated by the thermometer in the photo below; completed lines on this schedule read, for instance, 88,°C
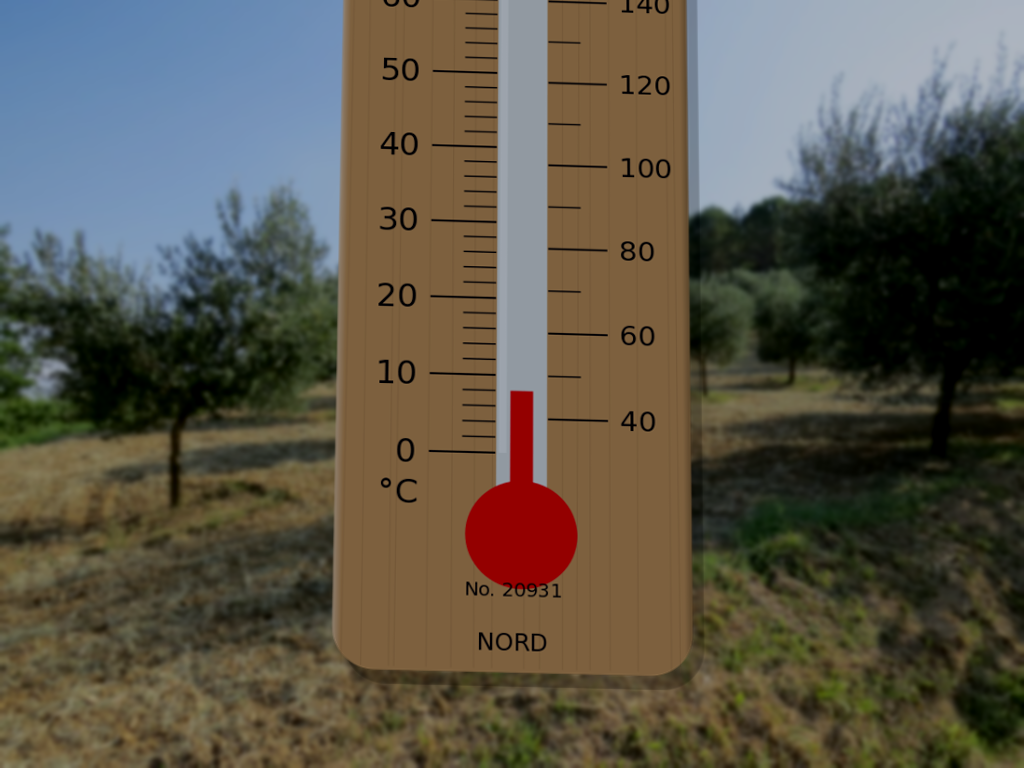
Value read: 8,°C
